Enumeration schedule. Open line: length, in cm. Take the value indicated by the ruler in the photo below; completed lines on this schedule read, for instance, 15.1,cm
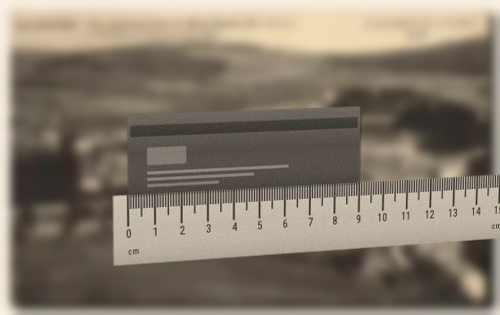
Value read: 9,cm
